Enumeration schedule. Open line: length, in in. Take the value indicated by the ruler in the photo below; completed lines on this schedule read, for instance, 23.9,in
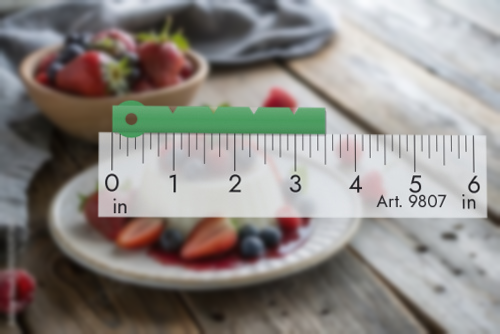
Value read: 3.5,in
